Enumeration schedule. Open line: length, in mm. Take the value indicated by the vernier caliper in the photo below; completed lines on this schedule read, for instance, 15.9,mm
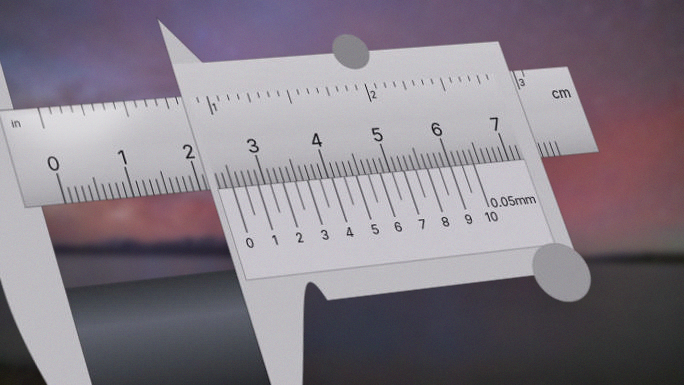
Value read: 25.0,mm
